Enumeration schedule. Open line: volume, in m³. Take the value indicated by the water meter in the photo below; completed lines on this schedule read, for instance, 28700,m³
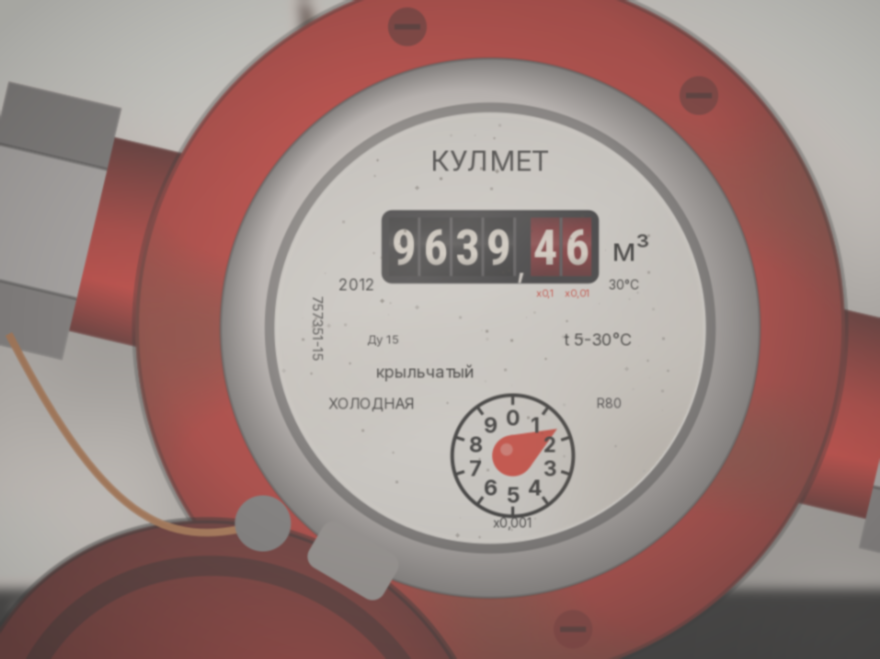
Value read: 9639.461,m³
